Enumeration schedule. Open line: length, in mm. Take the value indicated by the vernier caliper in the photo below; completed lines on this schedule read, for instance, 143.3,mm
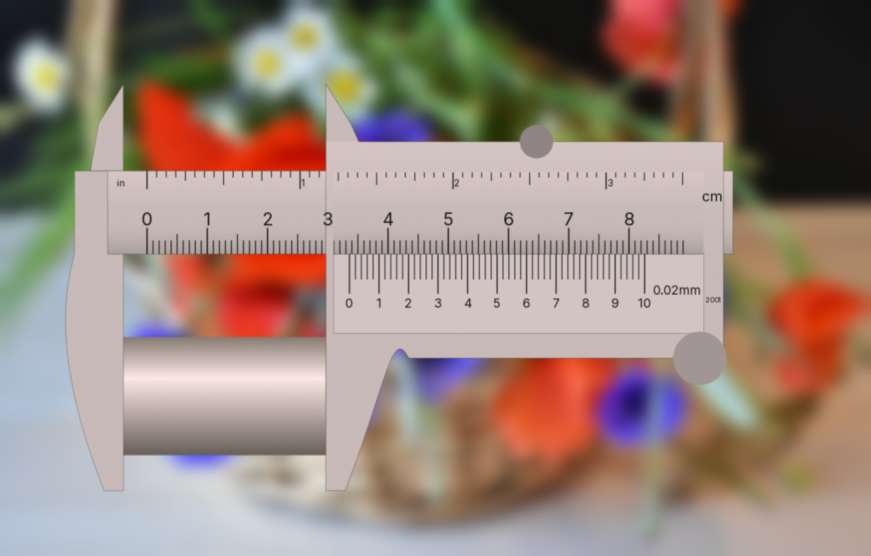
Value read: 33.6,mm
